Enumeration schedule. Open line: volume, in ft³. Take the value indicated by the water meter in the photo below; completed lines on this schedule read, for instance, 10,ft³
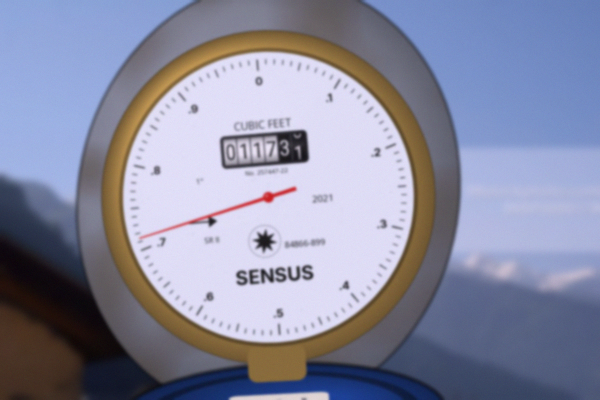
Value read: 11730.71,ft³
